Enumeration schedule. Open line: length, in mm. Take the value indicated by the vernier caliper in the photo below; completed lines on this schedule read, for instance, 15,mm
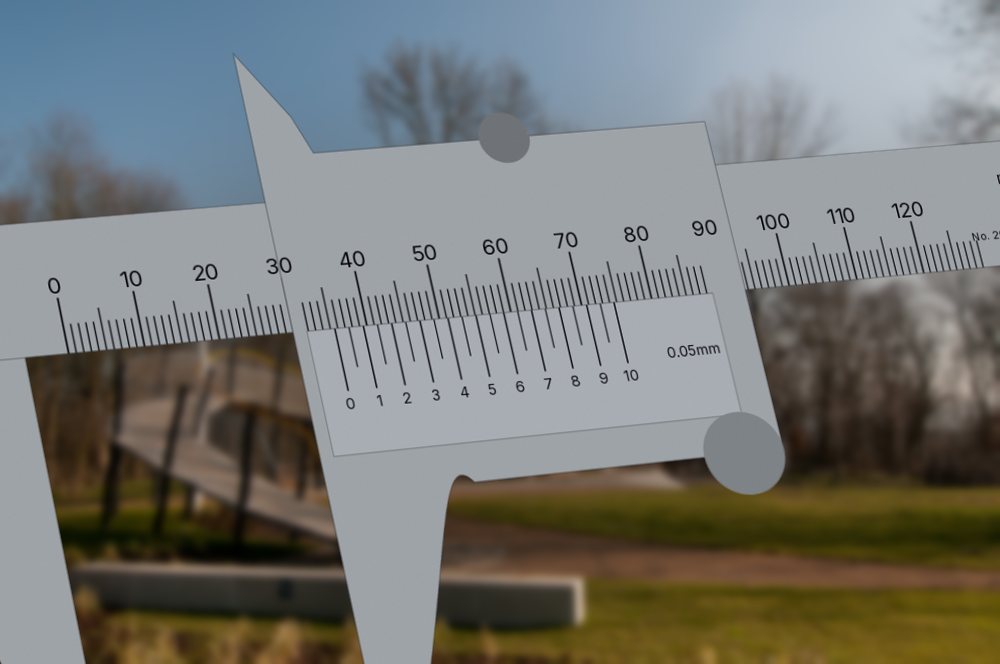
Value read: 35.6,mm
